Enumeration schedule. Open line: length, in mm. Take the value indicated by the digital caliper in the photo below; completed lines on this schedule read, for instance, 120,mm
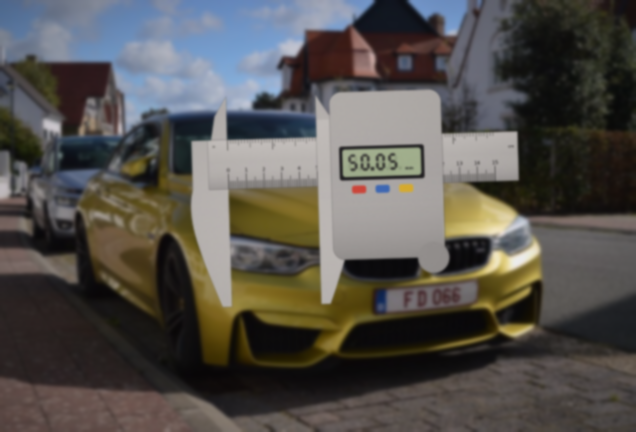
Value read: 50.05,mm
